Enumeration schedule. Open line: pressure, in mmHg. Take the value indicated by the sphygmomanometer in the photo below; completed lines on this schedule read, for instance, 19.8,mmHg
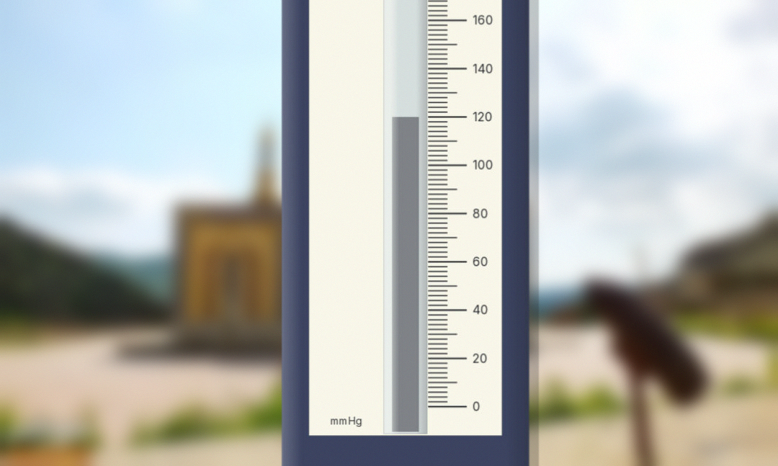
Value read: 120,mmHg
